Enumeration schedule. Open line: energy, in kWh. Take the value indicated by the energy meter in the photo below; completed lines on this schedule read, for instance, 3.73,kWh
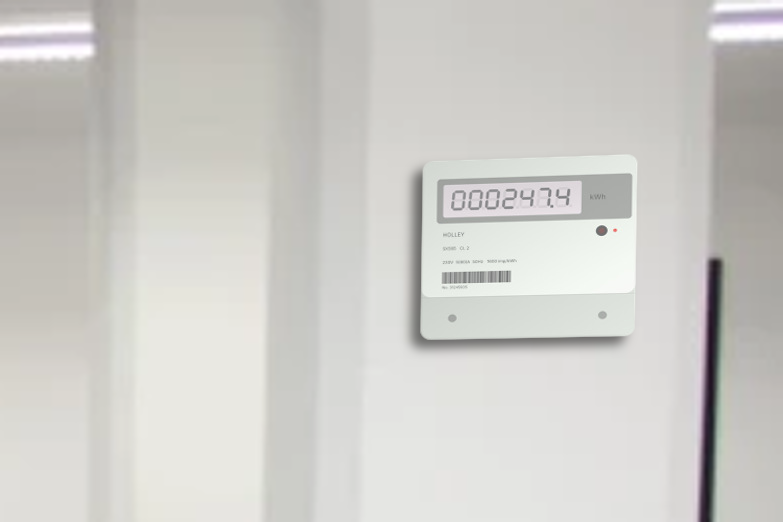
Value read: 247.4,kWh
